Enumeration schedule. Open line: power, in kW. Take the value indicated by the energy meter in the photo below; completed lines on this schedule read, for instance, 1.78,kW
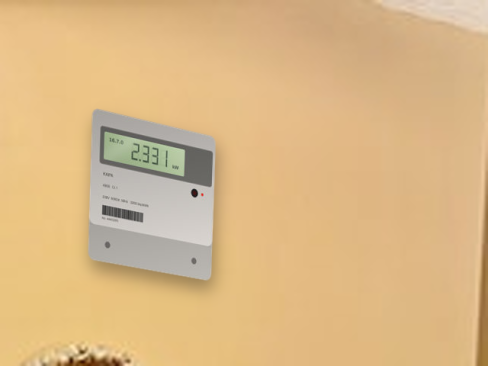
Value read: 2.331,kW
